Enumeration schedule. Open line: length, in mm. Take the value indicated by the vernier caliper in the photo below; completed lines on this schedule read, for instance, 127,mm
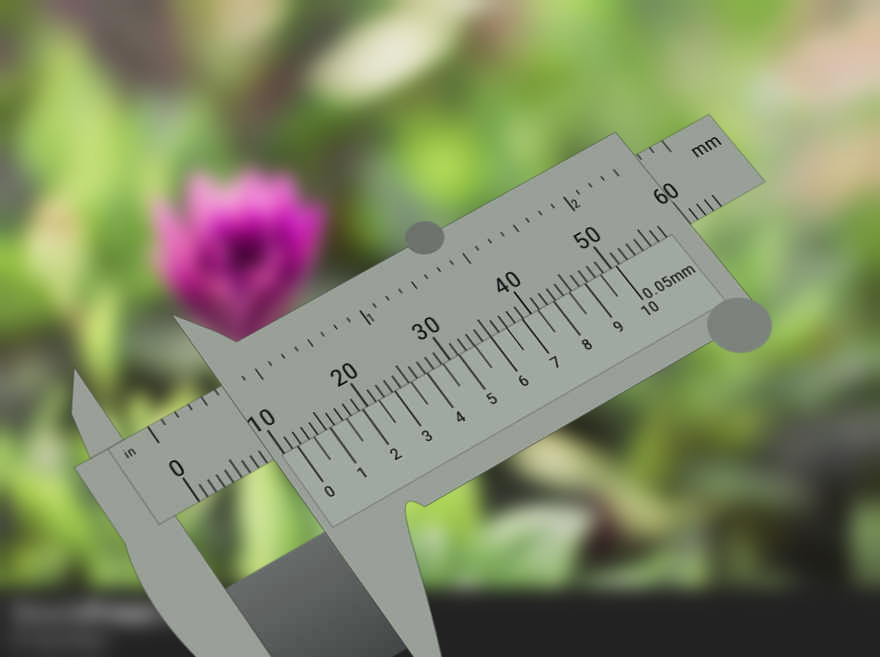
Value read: 11.6,mm
